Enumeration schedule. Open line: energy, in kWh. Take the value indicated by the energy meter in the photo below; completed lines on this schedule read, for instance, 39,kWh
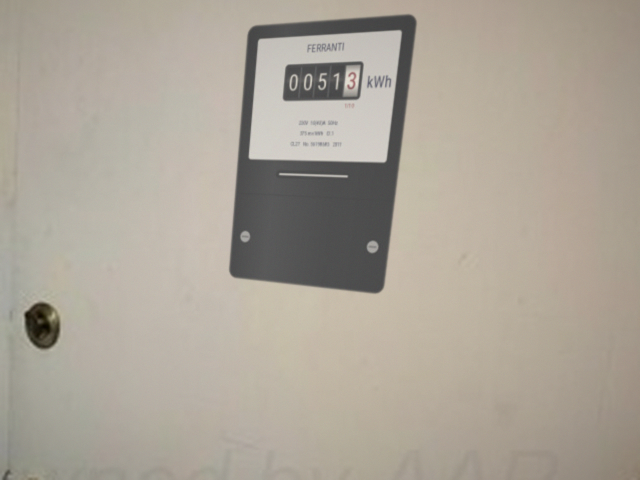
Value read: 51.3,kWh
